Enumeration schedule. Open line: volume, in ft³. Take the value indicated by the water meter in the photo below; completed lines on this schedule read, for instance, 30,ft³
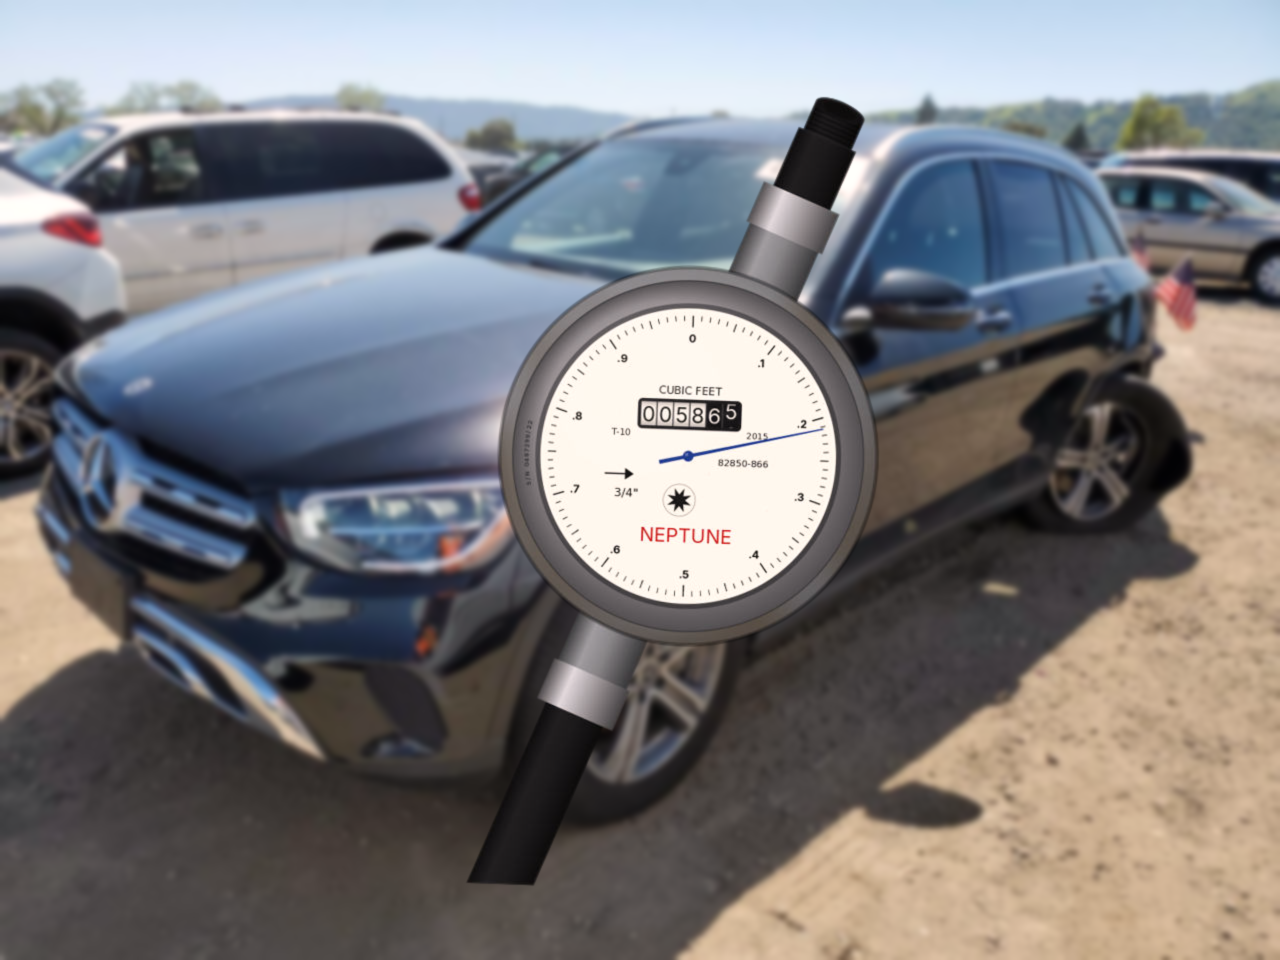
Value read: 5865.21,ft³
